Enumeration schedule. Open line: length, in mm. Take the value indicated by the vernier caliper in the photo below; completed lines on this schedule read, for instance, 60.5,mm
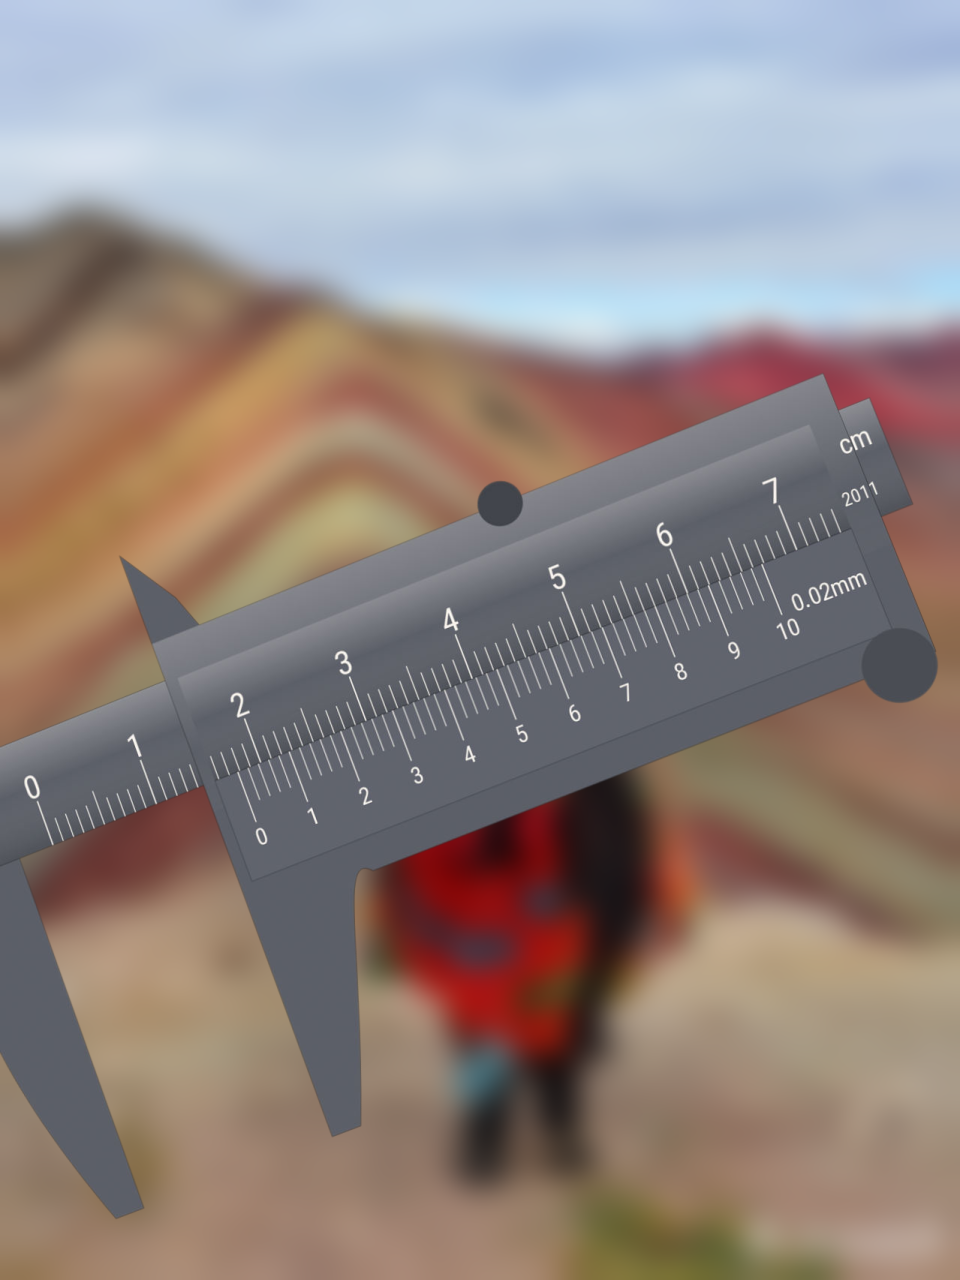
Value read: 17.8,mm
